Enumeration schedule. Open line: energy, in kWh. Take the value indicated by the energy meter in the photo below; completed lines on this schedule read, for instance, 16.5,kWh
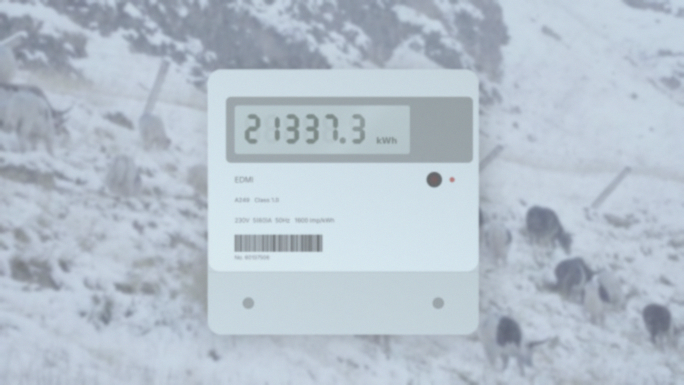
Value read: 21337.3,kWh
